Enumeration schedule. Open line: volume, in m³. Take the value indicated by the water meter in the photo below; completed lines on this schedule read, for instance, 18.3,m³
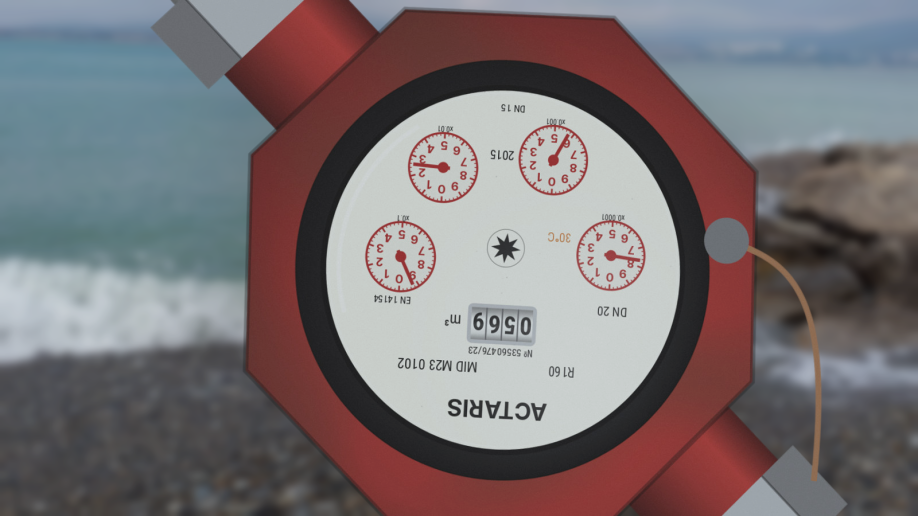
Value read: 568.9257,m³
